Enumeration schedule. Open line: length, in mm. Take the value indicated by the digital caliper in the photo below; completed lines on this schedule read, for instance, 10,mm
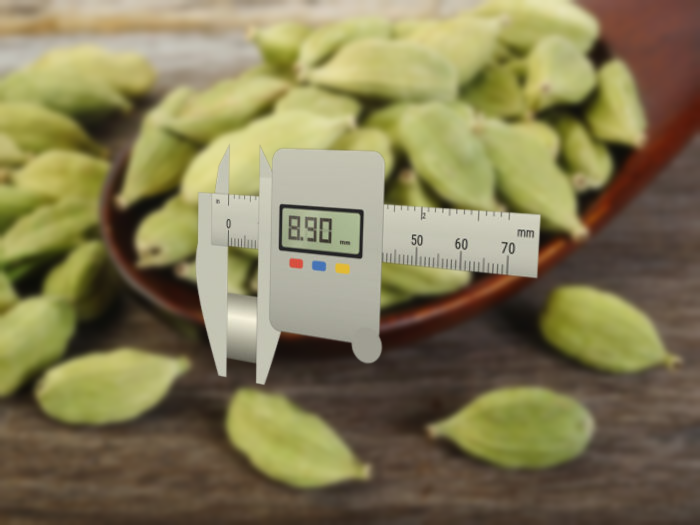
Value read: 8.90,mm
